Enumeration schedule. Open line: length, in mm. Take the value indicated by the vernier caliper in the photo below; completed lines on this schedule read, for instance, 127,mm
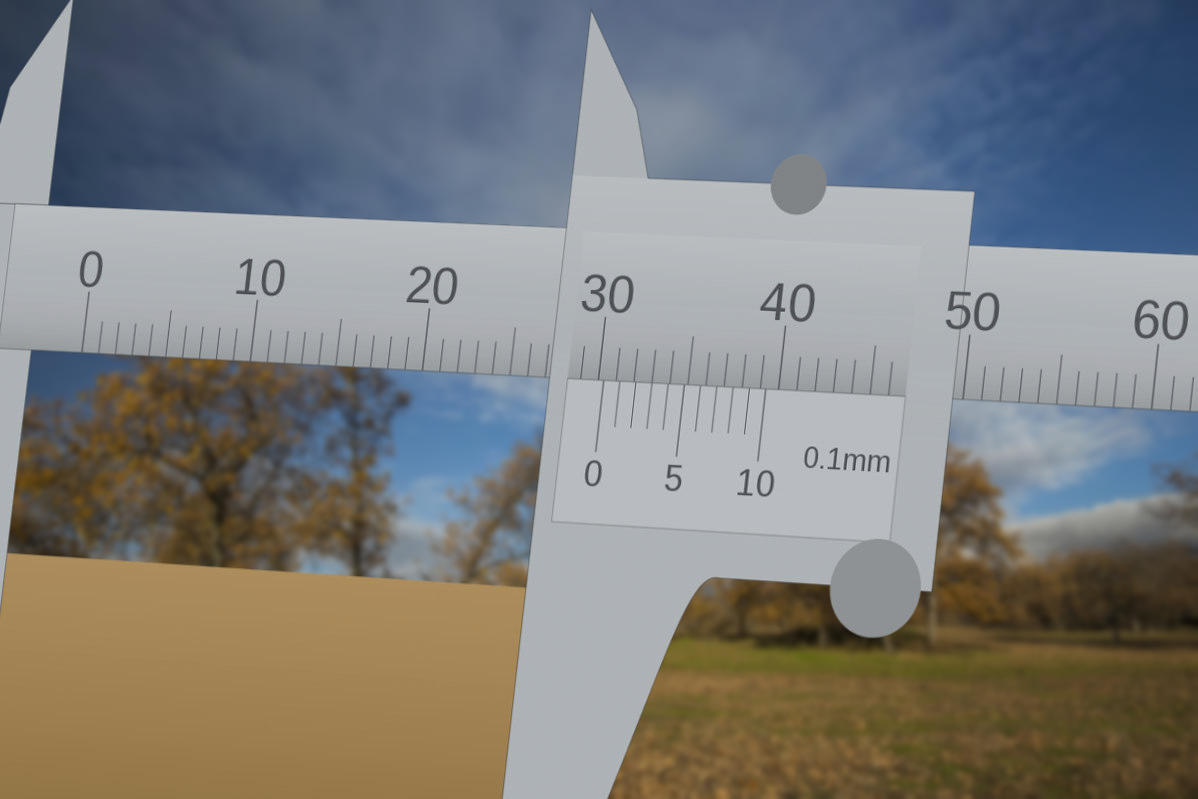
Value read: 30.3,mm
